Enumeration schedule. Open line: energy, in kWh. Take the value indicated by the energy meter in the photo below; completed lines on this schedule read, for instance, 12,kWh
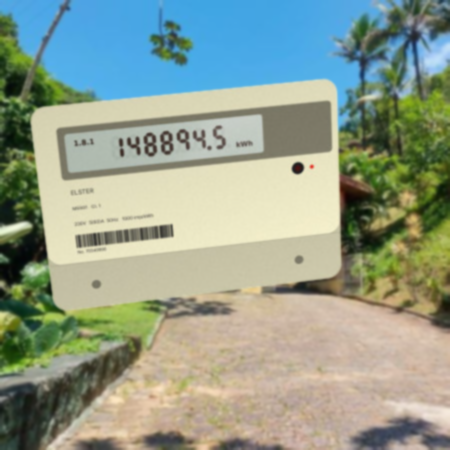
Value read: 148894.5,kWh
